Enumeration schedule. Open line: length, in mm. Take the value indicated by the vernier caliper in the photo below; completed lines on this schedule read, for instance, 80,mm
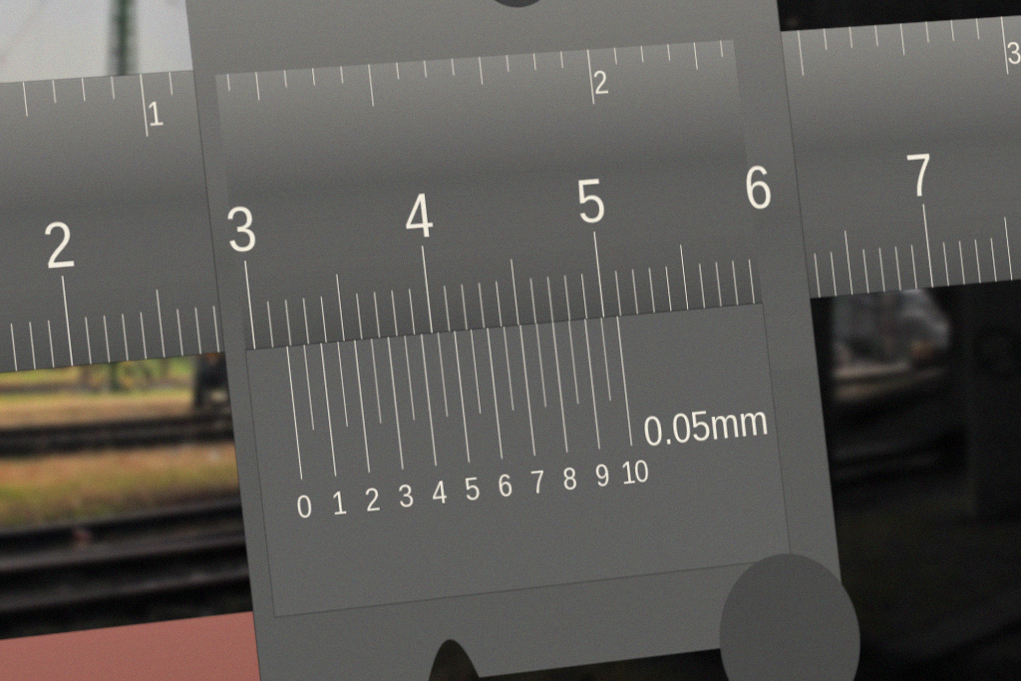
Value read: 31.8,mm
